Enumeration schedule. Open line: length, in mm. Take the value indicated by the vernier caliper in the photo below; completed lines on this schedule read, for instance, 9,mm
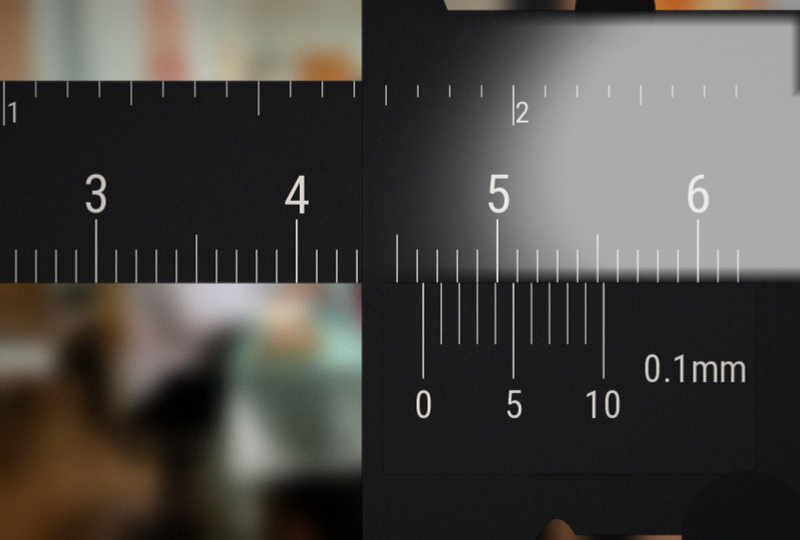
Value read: 46.3,mm
